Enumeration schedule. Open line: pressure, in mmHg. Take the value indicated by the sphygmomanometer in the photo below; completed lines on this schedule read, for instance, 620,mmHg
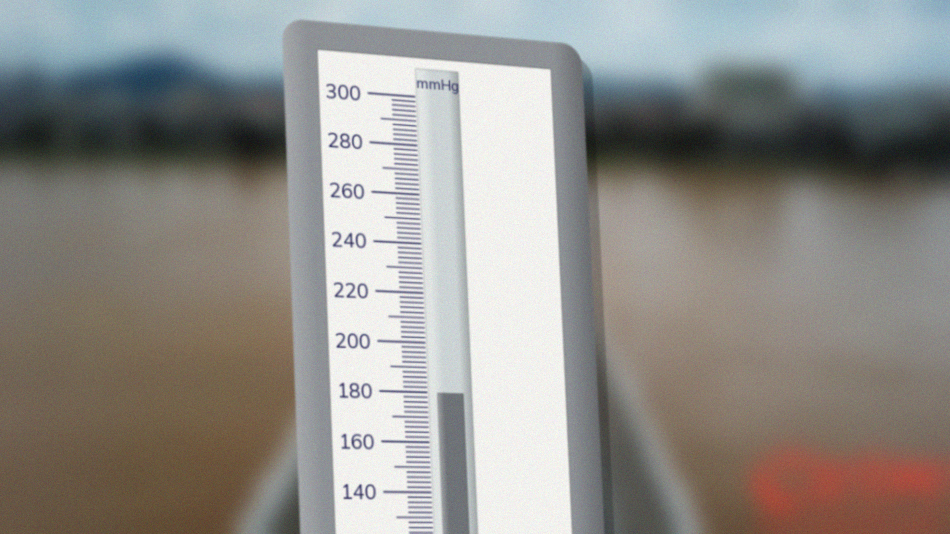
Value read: 180,mmHg
